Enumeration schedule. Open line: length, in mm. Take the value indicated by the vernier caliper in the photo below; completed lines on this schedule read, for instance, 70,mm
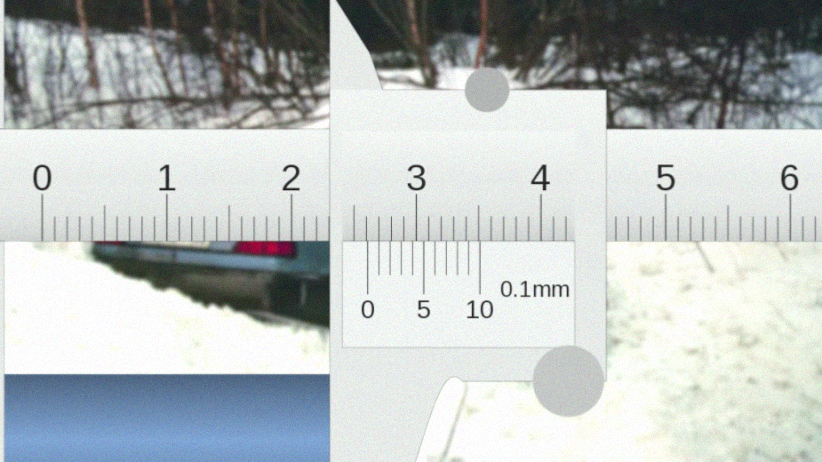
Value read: 26.1,mm
